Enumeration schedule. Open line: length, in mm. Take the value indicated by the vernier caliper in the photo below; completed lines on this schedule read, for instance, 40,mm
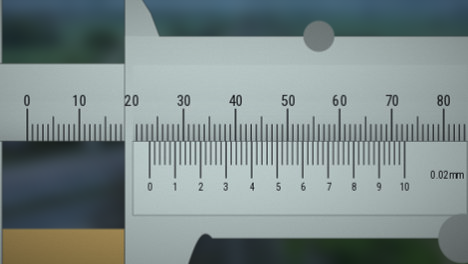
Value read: 23.5,mm
